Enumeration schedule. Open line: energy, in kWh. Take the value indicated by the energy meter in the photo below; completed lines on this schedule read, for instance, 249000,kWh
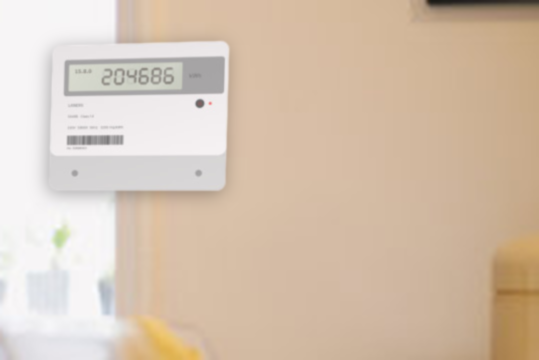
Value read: 204686,kWh
